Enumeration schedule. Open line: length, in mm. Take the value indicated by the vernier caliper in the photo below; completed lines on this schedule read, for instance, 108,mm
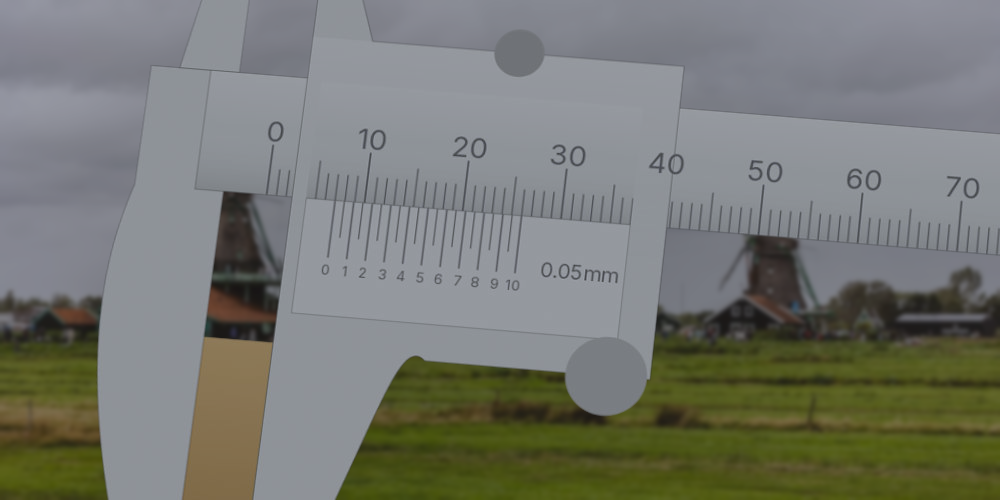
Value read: 7.0,mm
